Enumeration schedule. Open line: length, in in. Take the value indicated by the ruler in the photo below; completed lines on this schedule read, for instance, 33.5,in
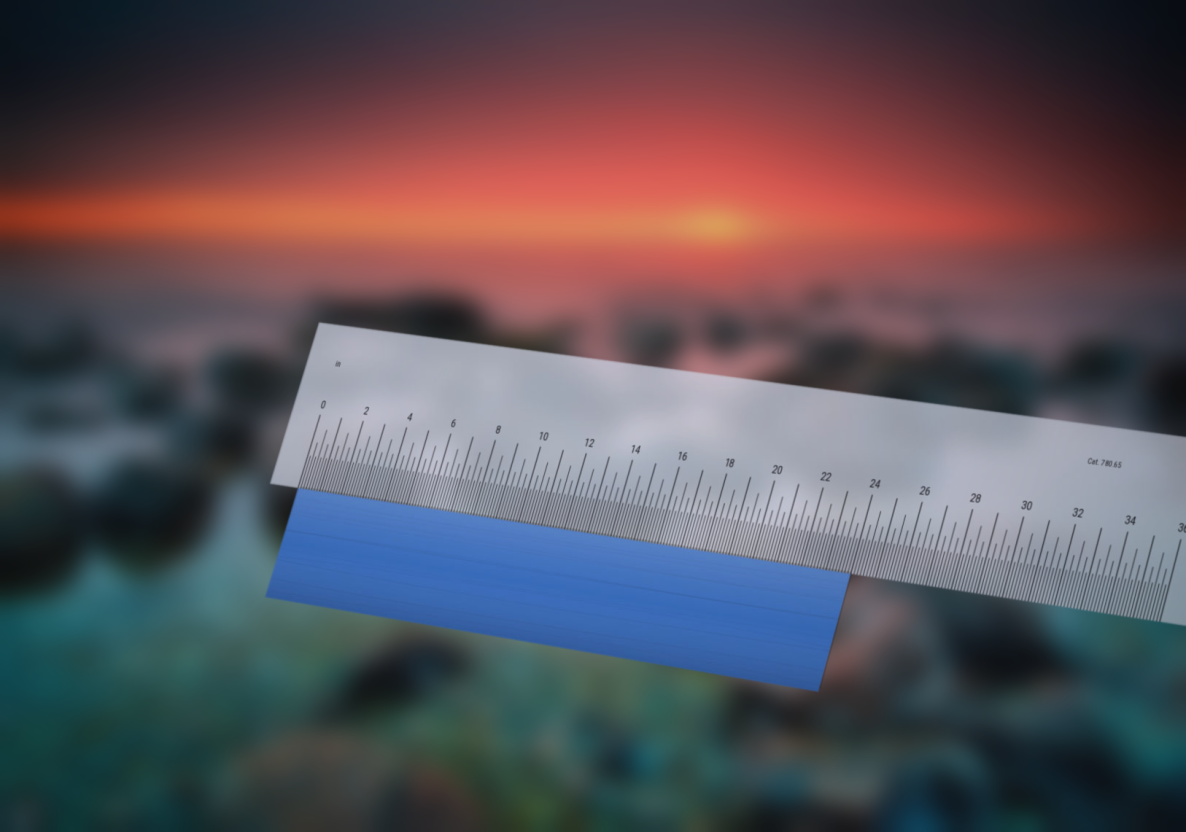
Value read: 24,in
